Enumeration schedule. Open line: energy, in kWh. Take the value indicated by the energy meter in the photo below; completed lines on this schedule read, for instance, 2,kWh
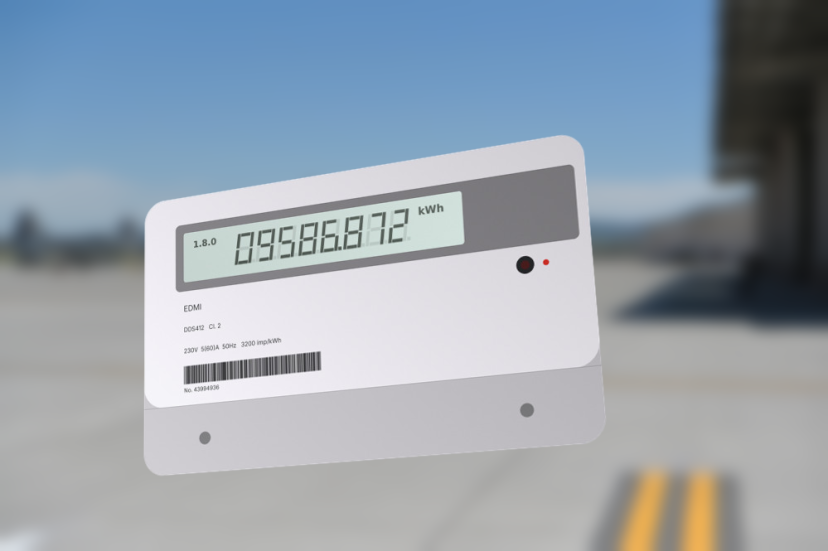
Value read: 9586.872,kWh
